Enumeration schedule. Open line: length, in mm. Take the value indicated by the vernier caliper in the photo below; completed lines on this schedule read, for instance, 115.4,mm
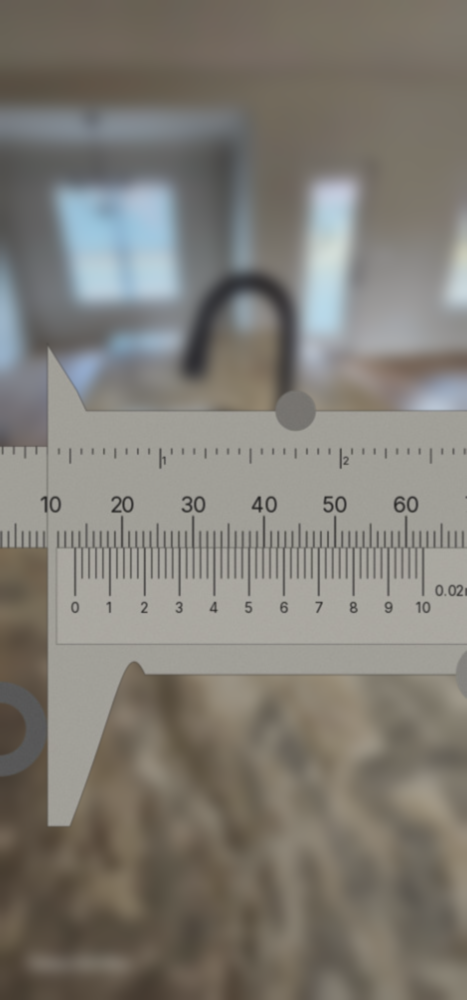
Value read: 13.4,mm
